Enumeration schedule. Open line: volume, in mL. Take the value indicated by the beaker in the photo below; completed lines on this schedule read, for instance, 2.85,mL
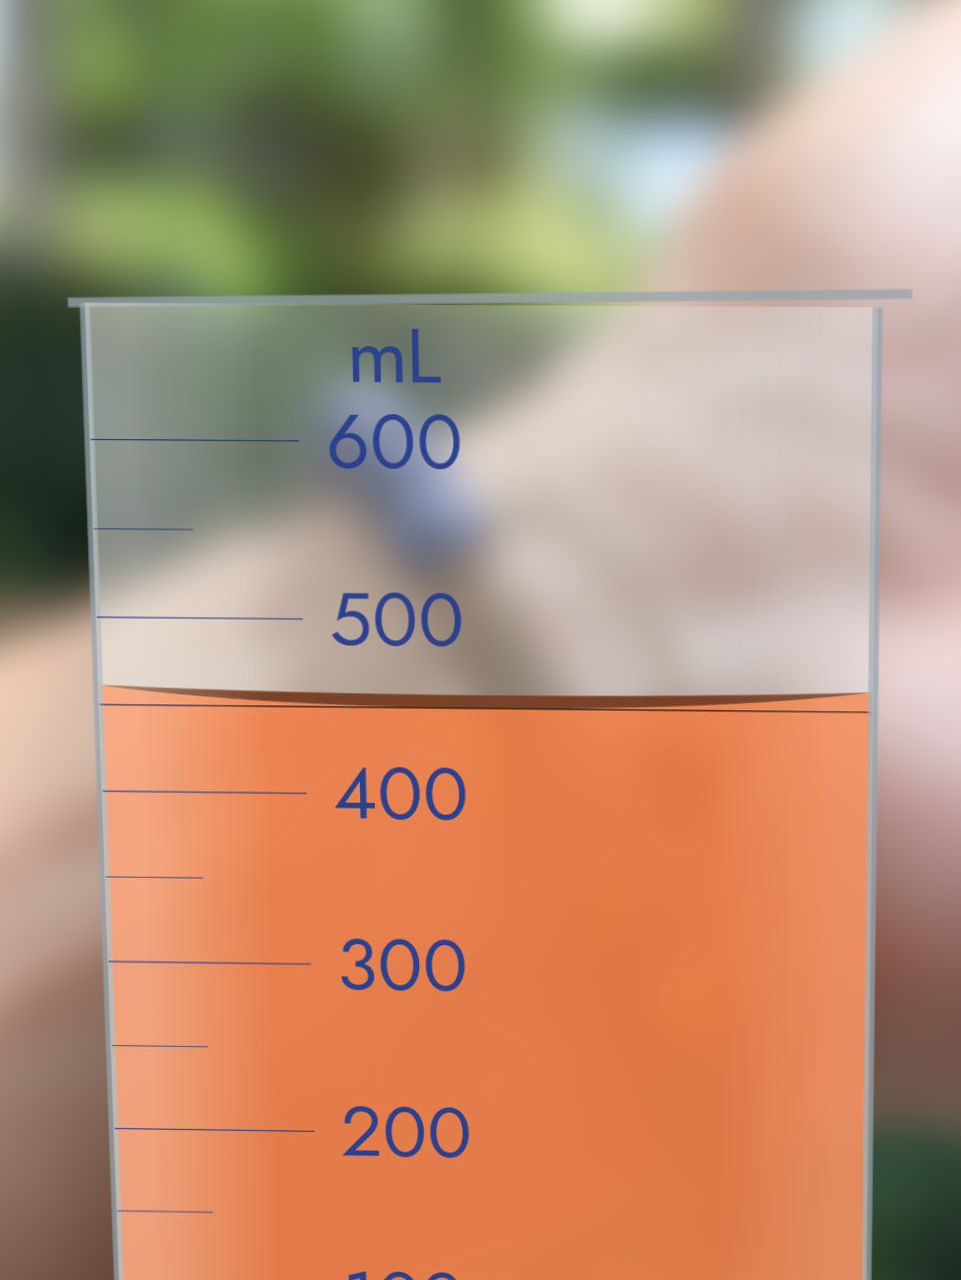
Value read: 450,mL
